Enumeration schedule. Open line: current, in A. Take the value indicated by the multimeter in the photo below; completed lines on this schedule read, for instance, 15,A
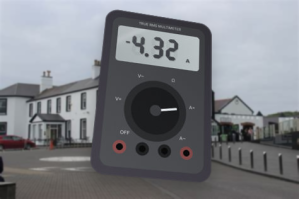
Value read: -4.32,A
